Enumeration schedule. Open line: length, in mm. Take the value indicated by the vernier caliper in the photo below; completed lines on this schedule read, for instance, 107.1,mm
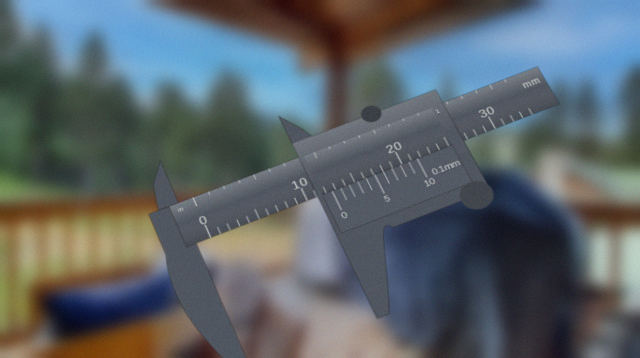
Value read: 12.6,mm
